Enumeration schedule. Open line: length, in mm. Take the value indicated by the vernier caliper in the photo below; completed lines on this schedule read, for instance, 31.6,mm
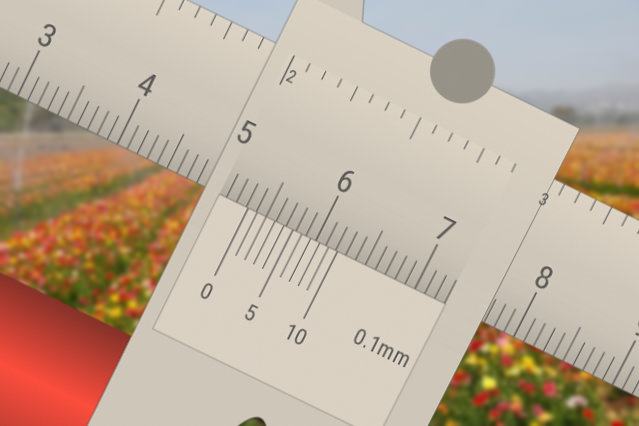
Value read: 53.2,mm
